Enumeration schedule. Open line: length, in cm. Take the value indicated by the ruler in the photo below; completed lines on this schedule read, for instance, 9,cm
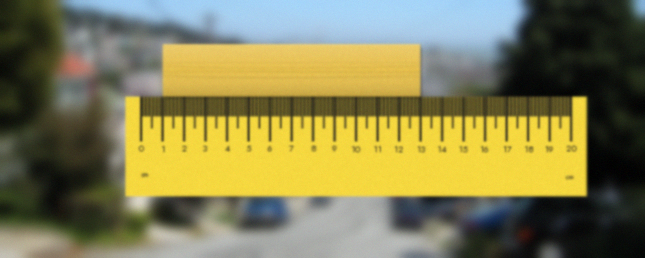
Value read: 12,cm
